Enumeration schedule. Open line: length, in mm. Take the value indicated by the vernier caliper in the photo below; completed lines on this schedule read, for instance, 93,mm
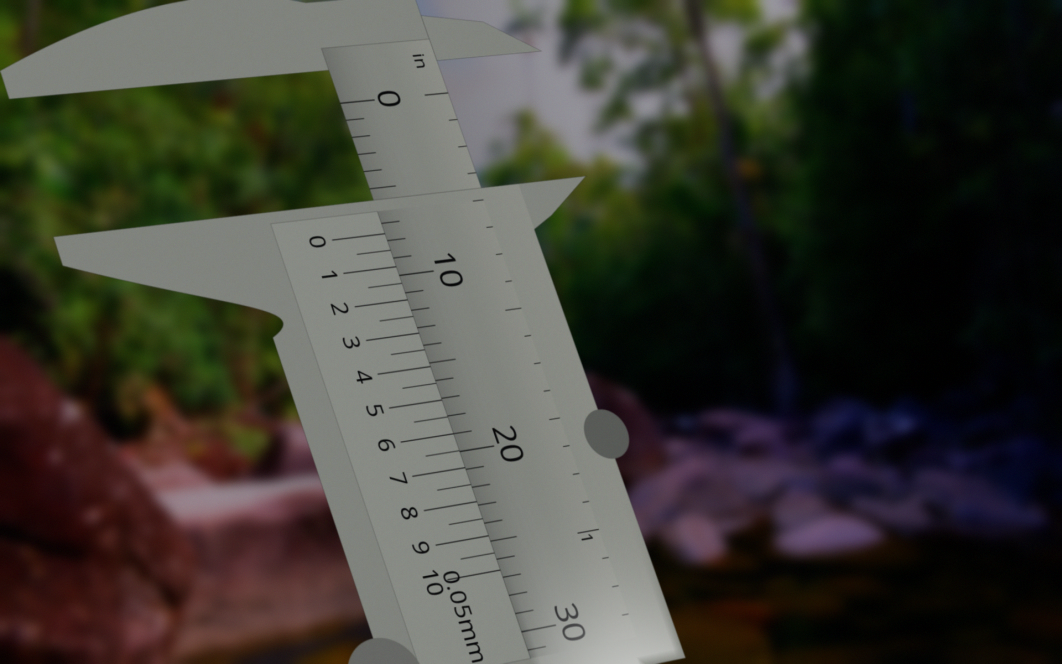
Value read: 7.6,mm
